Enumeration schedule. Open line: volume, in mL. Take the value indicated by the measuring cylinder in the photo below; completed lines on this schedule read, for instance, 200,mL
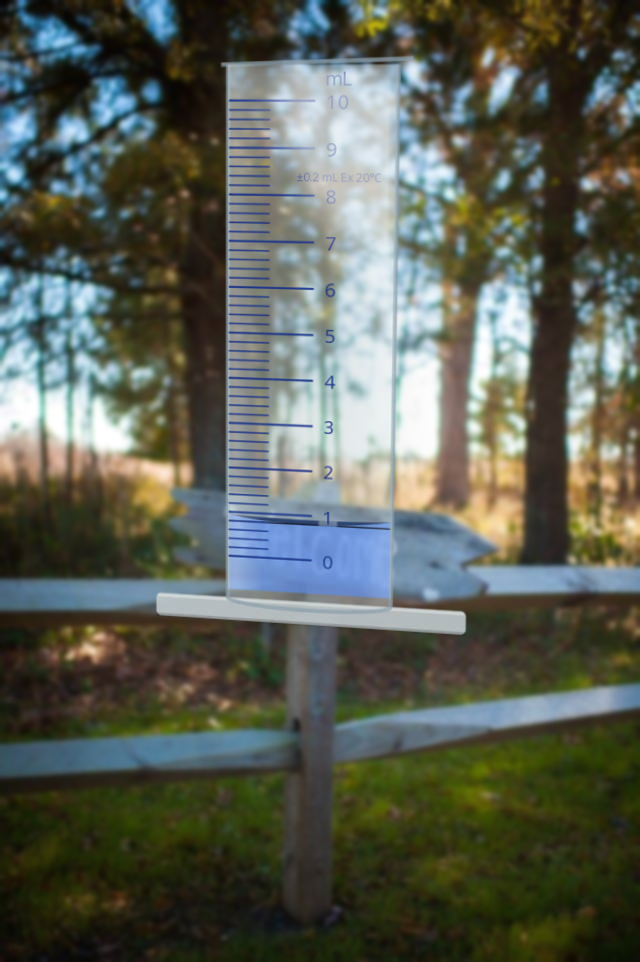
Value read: 0.8,mL
